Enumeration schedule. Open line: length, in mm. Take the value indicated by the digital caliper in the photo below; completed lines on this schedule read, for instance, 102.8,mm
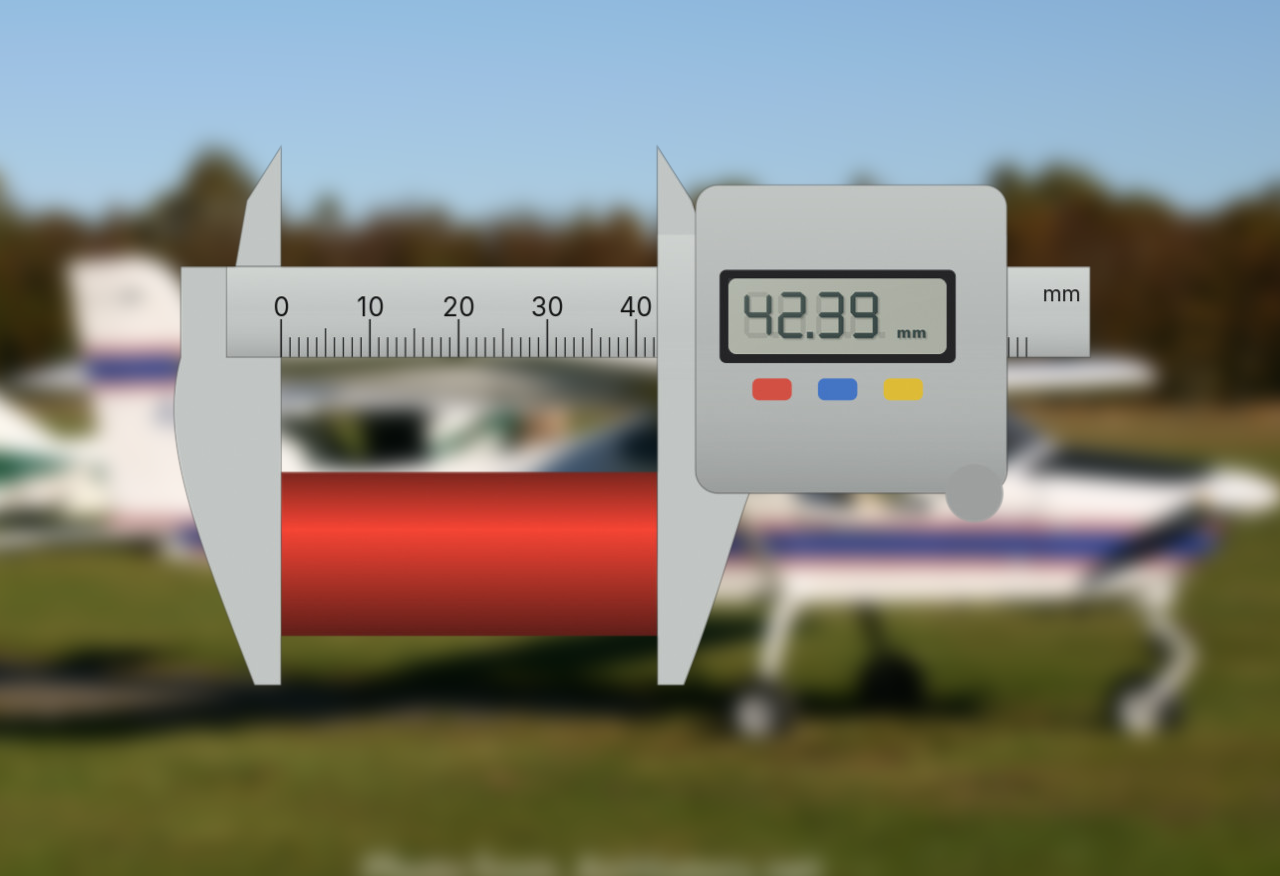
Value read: 42.39,mm
